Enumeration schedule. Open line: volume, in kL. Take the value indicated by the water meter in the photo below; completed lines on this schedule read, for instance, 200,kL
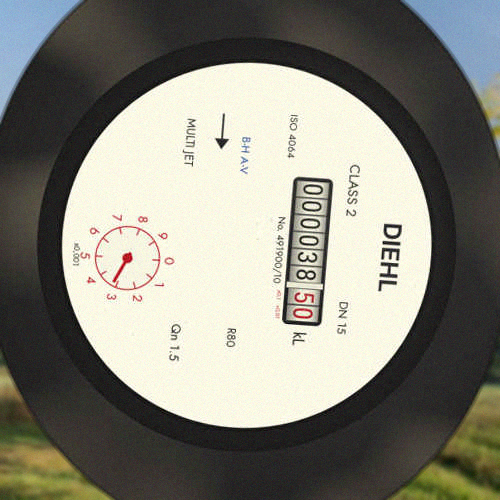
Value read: 38.503,kL
